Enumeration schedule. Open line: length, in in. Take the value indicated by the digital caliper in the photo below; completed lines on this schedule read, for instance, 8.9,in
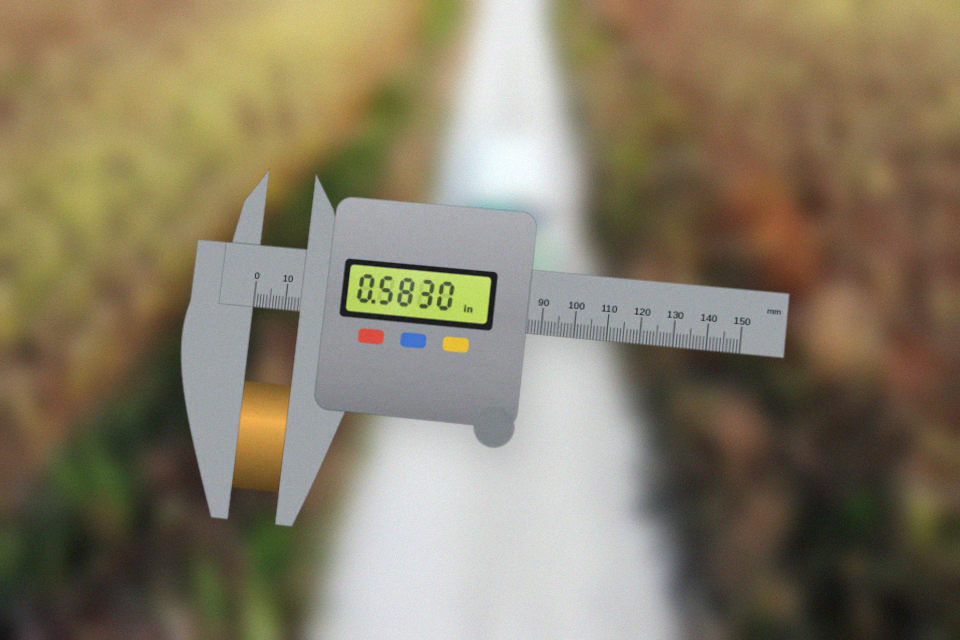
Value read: 0.5830,in
